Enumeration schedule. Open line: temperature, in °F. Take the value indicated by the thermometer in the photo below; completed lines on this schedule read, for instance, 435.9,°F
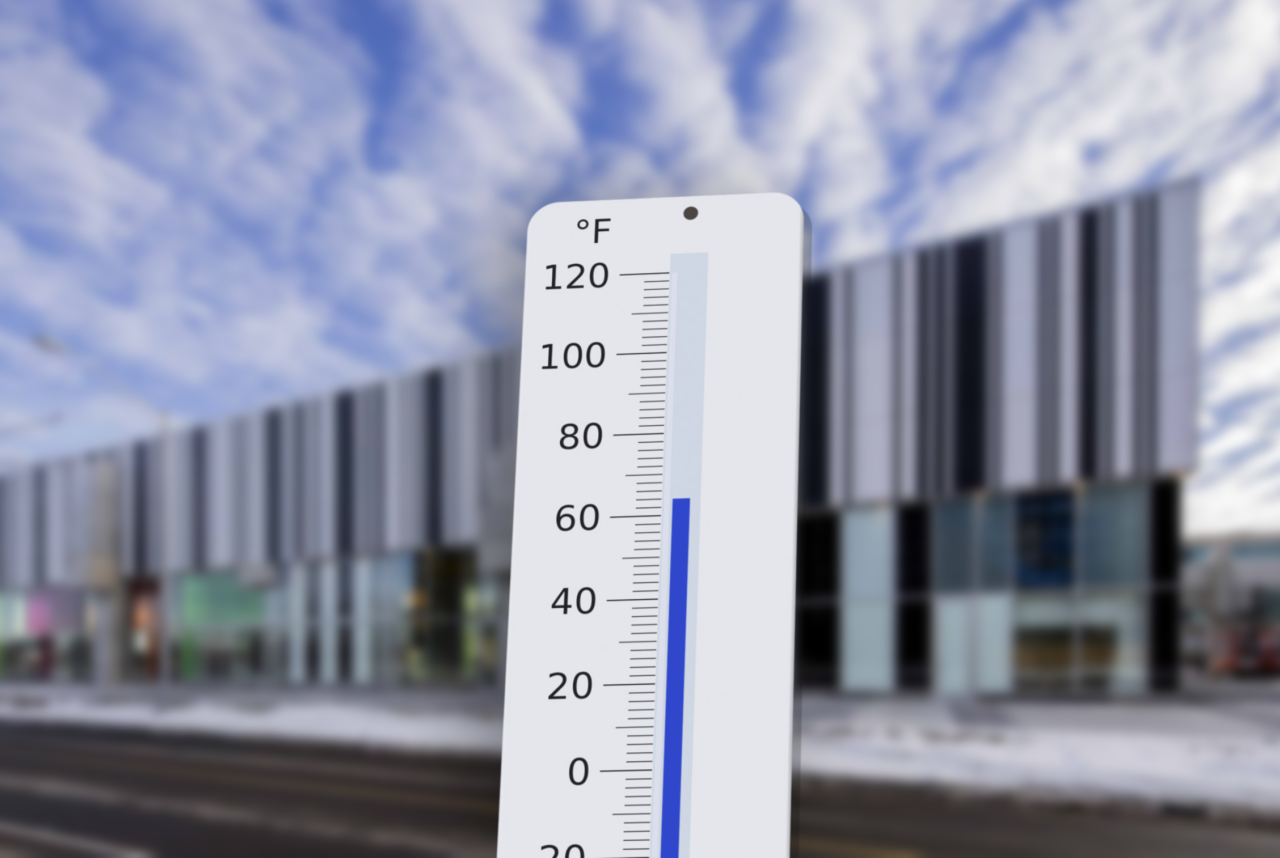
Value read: 64,°F
